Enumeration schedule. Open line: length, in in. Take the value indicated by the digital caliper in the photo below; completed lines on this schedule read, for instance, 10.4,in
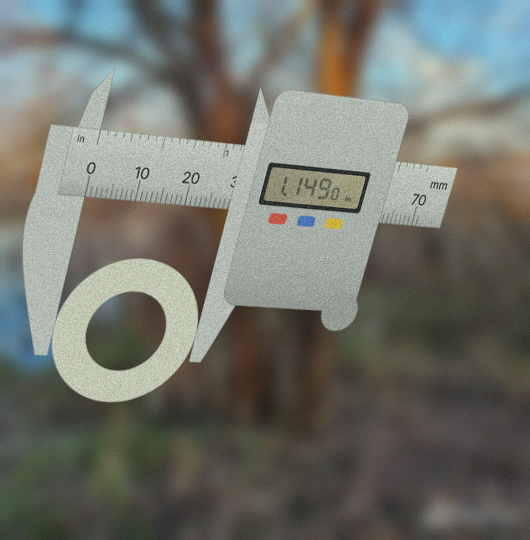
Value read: 1.1490,in
